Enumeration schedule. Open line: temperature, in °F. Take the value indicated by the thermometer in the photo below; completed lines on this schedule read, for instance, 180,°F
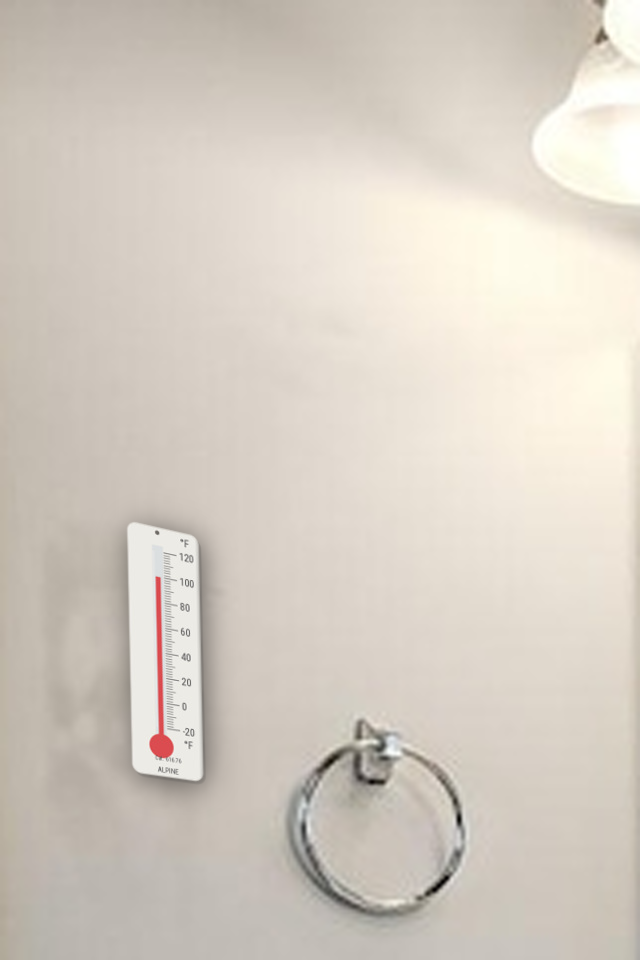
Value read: 100,°F
